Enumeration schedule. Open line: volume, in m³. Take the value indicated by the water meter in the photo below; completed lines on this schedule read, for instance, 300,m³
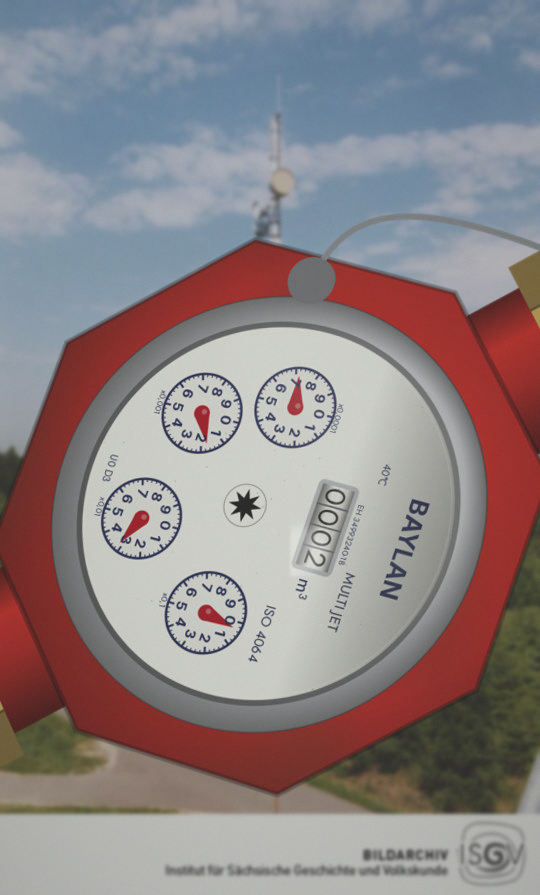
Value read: 2.0317,m³
